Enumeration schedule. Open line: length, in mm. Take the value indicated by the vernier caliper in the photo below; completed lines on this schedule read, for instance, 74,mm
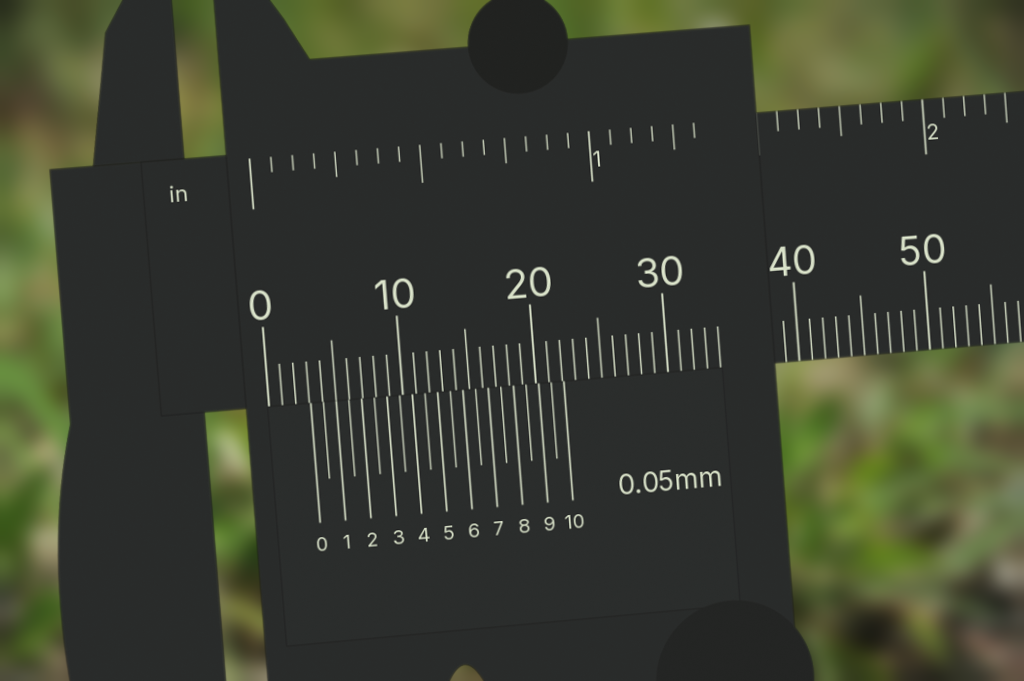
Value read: 3.1,mm
